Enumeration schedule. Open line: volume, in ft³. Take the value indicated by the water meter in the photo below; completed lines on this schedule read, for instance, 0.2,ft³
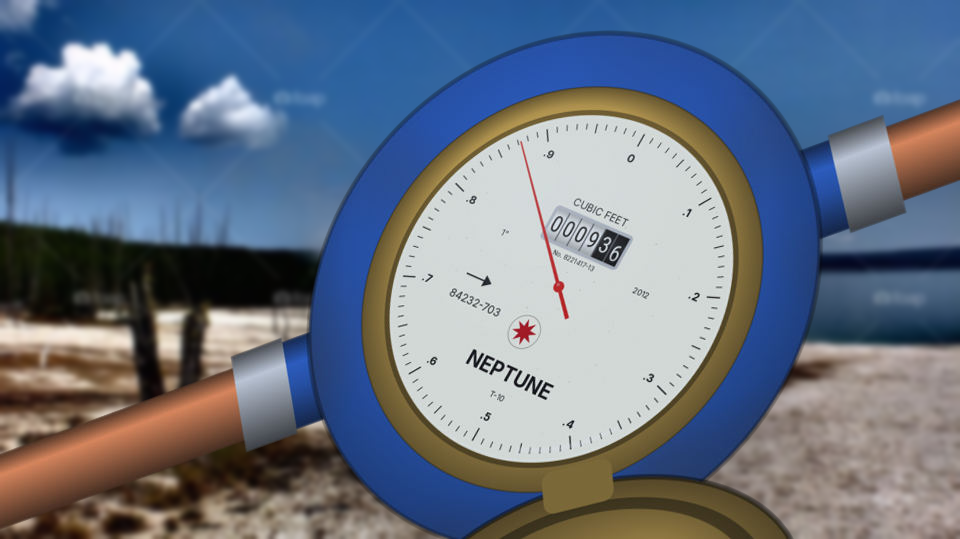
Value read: 935.87,ft³
